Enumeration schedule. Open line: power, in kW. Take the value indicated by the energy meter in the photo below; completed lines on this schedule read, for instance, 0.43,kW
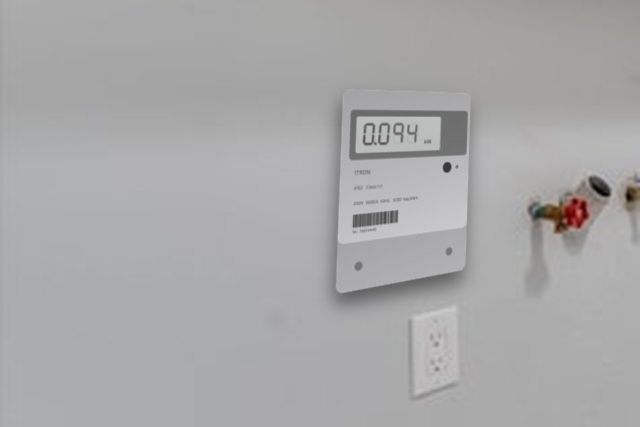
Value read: 0.094,kW
